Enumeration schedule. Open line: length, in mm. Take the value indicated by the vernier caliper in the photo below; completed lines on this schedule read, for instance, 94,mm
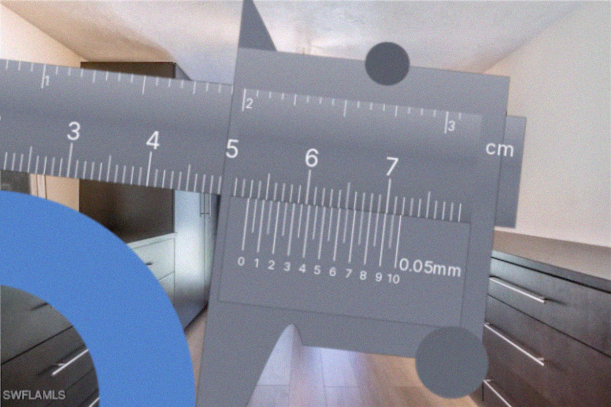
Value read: 52.8,mm
